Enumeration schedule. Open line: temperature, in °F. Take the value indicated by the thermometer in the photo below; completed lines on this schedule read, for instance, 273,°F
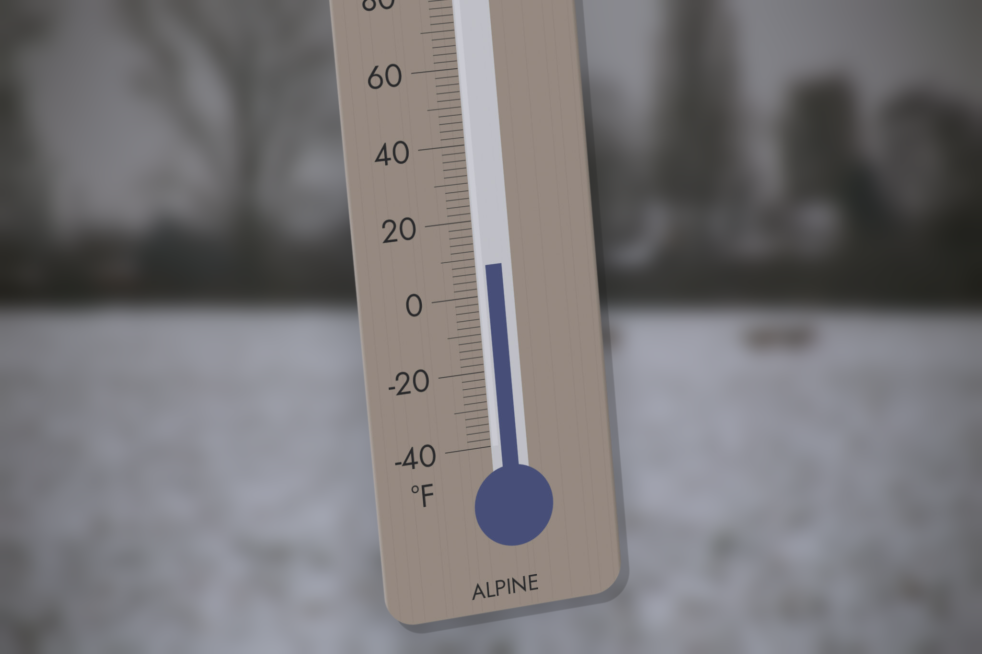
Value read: 8,°F
